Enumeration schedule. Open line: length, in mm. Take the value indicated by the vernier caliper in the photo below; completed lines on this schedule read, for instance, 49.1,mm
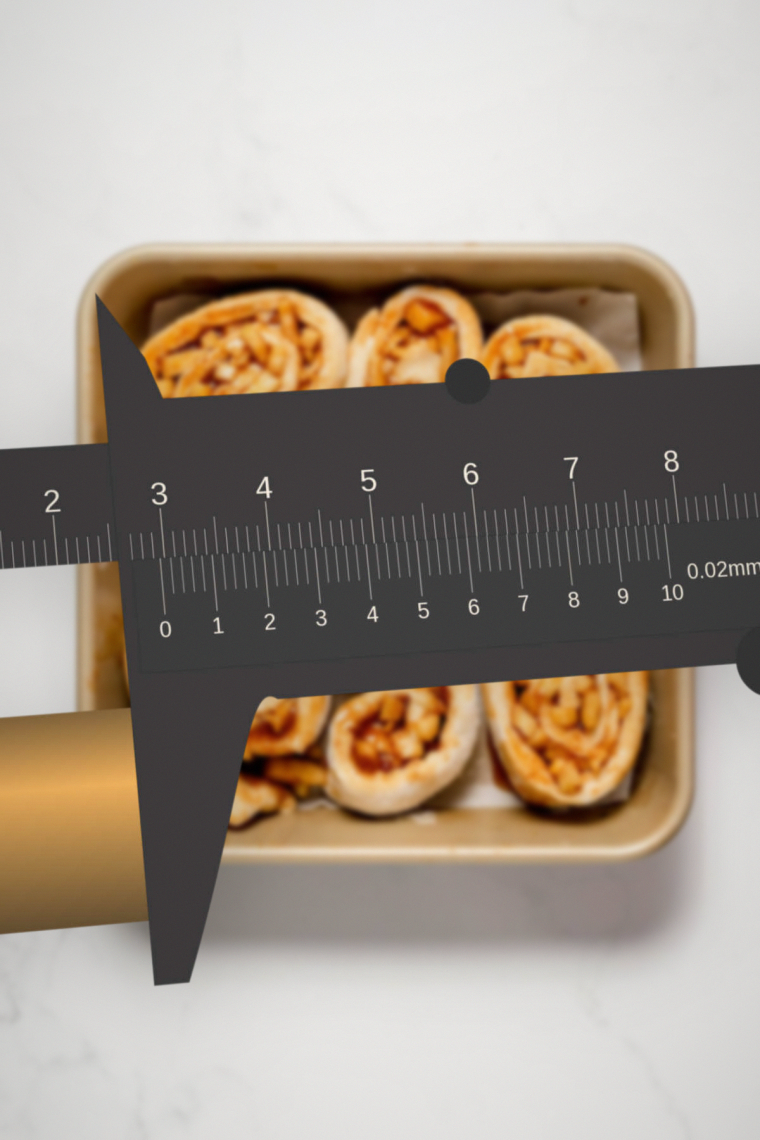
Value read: 29.6,mm
